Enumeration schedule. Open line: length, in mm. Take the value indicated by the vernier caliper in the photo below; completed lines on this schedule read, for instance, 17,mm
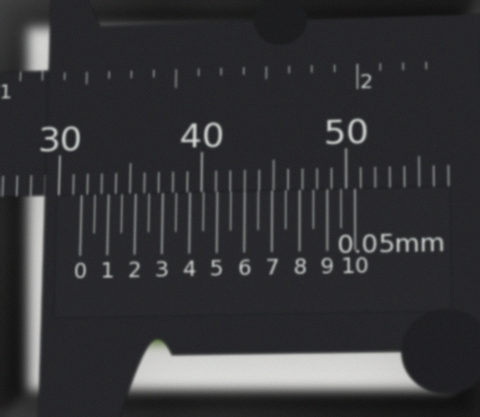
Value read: 31.6,mm
